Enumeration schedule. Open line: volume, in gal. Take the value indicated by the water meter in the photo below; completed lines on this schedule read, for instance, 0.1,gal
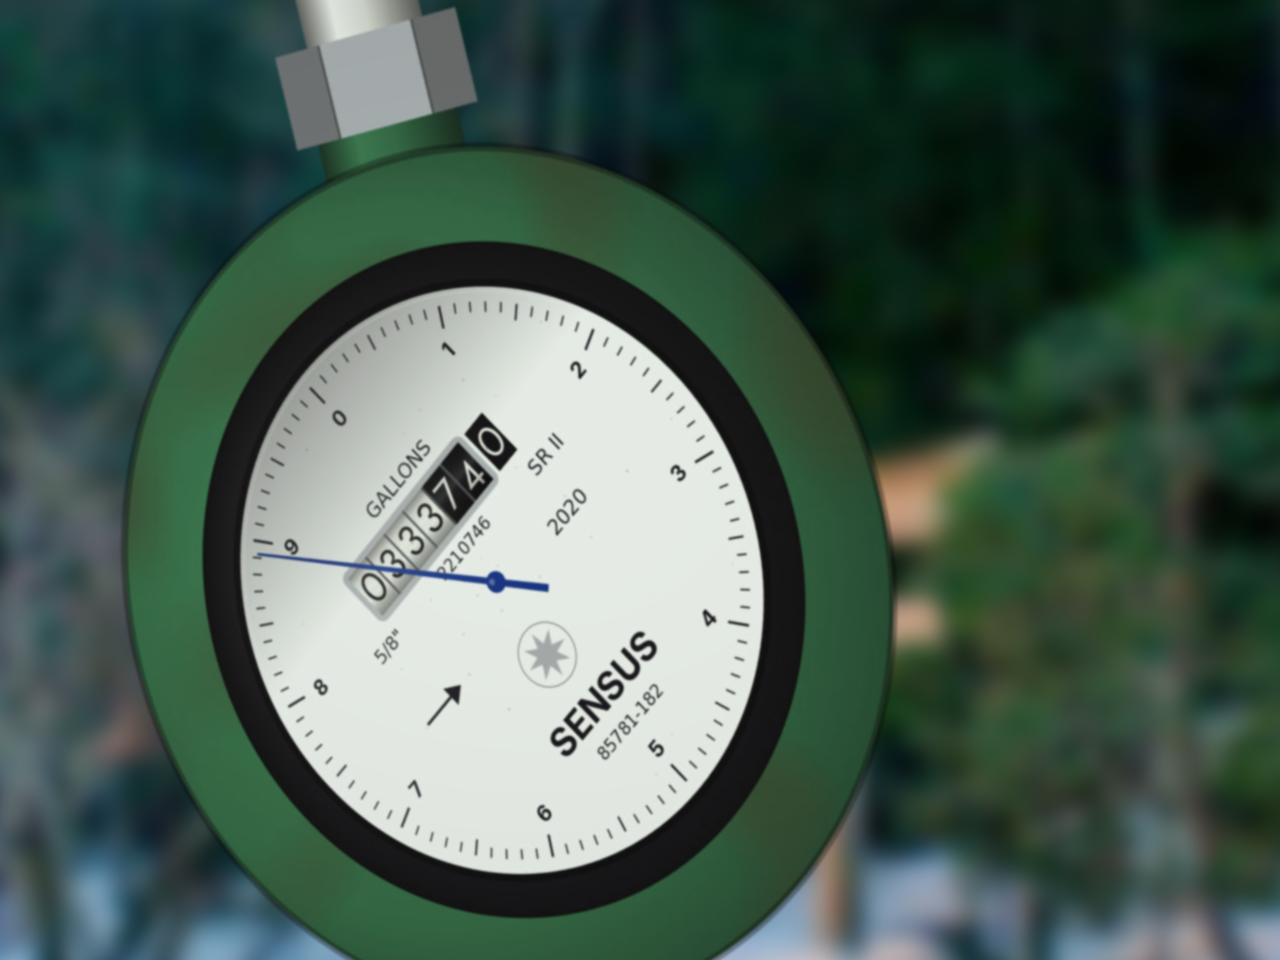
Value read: 333738.9,gal
